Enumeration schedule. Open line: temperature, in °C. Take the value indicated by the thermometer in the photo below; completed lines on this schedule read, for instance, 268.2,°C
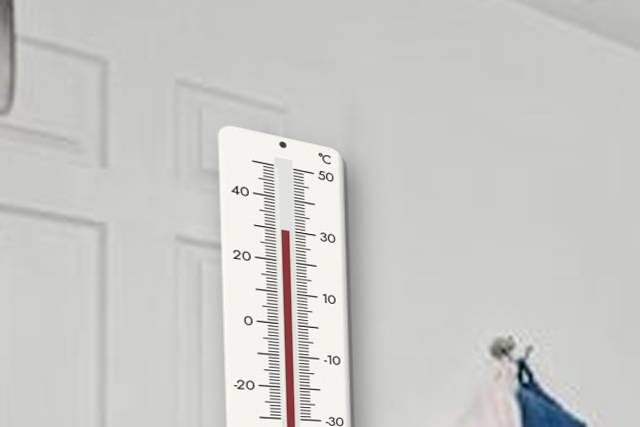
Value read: 30,°C
